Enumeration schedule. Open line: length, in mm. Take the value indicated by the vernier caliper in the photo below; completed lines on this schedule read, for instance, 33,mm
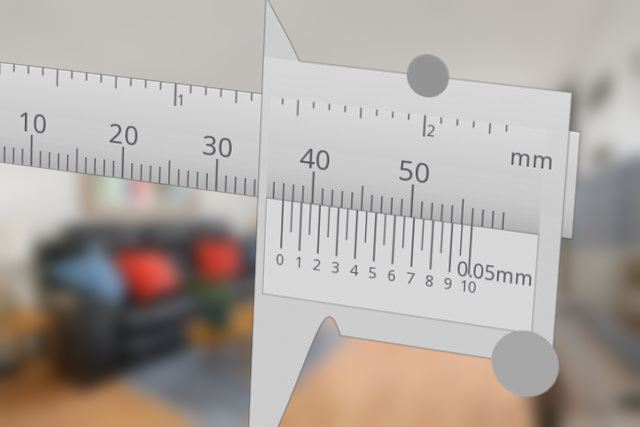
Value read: 37.0,mm
